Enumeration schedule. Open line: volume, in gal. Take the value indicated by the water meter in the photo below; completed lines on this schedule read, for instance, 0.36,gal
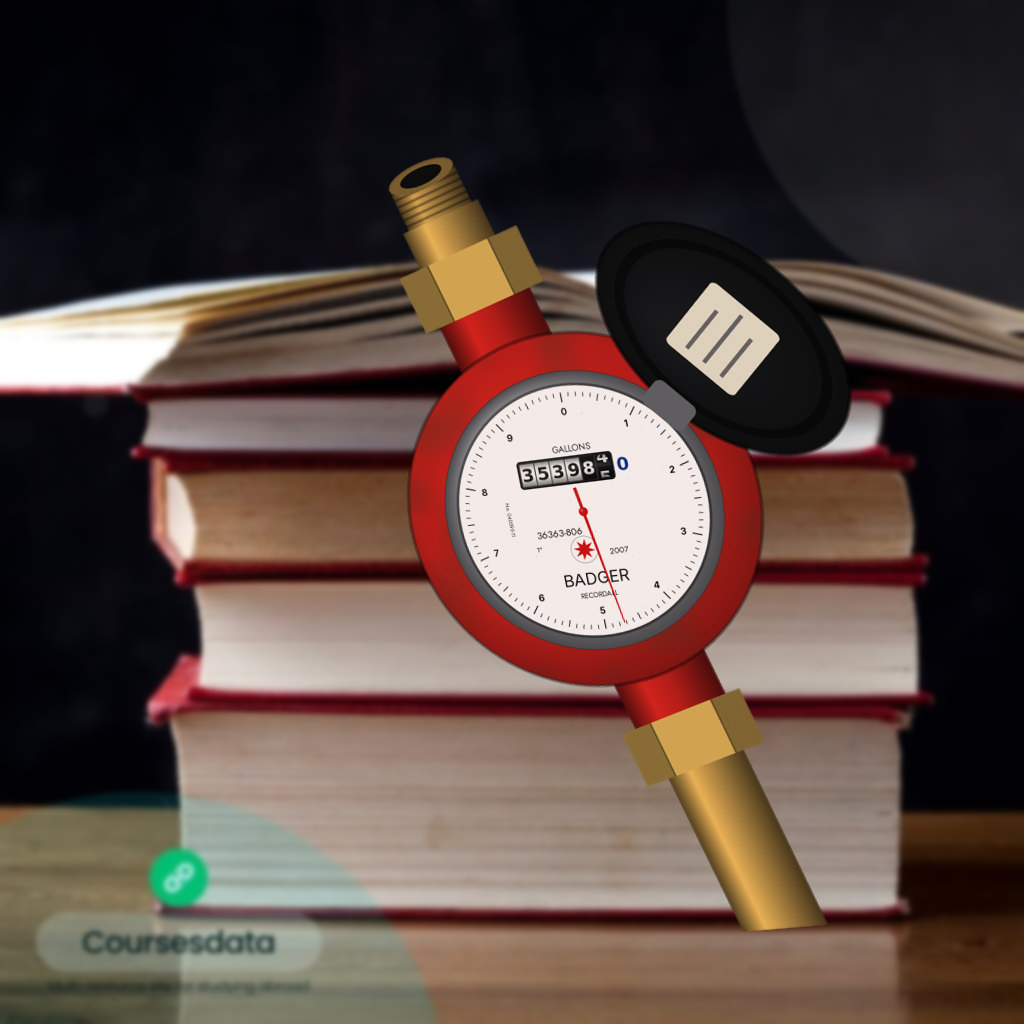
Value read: 3539844.7,gal
